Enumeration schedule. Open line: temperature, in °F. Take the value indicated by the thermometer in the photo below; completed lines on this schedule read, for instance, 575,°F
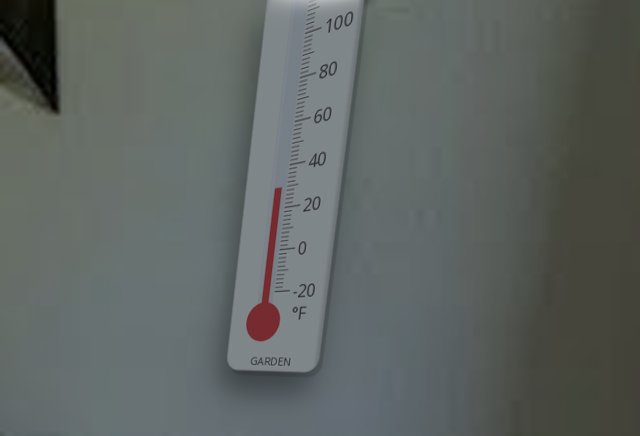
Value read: 30,°F
